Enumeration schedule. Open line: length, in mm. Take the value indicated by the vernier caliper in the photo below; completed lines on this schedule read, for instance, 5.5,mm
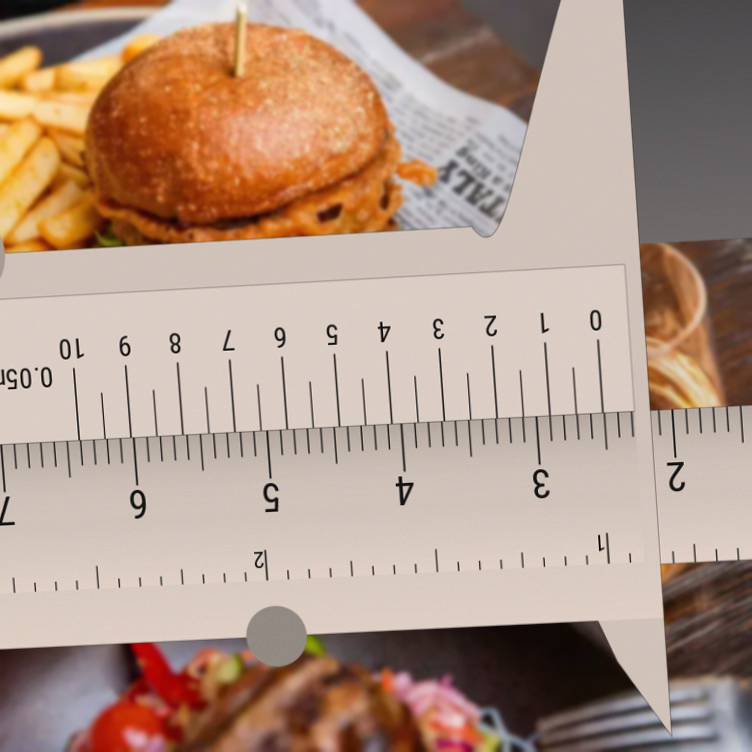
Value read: 25.1,mm
